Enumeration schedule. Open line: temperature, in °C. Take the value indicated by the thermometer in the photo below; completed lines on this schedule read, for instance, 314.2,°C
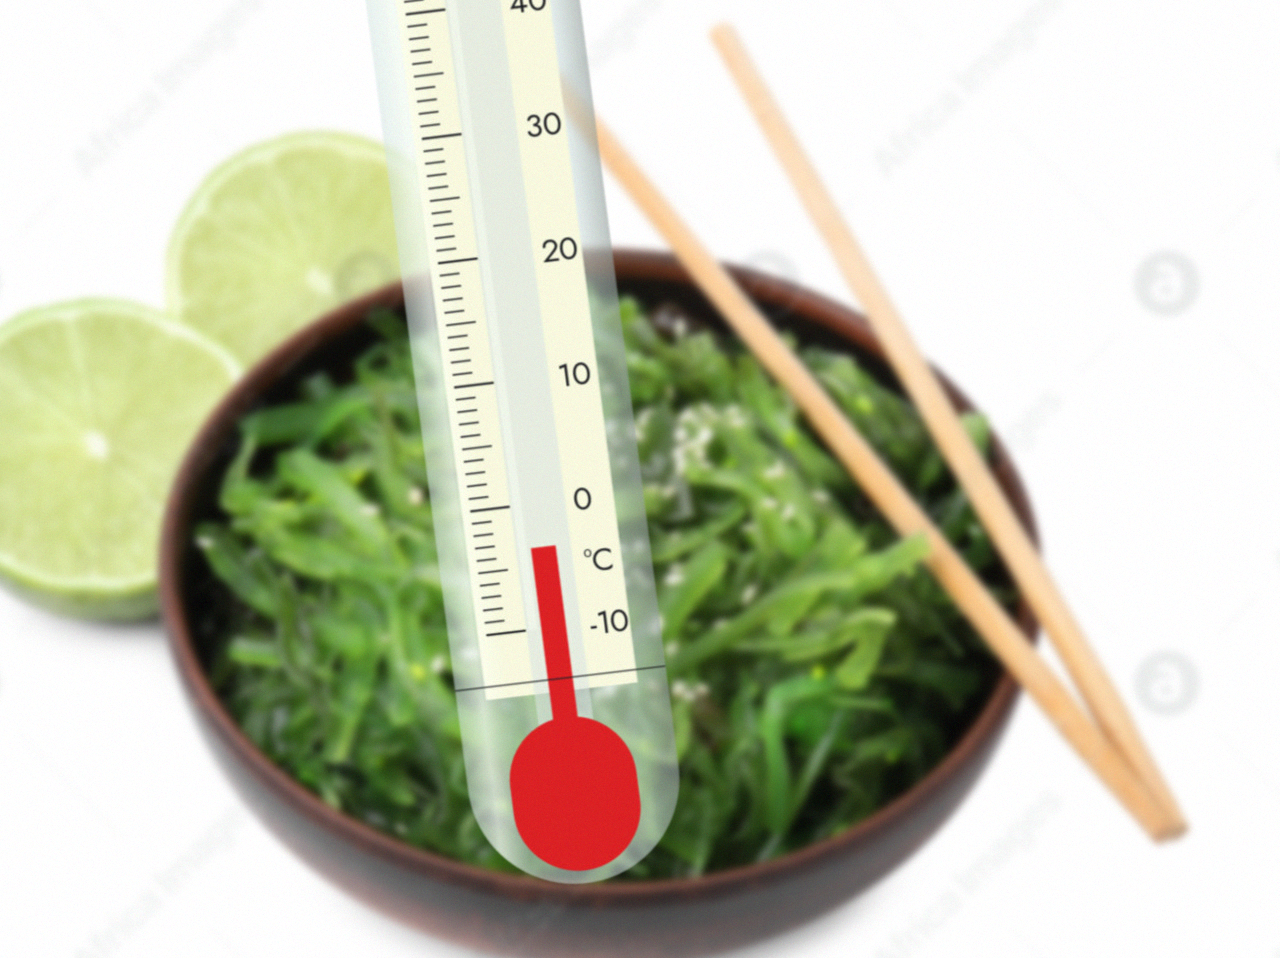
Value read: -3.5,°C
